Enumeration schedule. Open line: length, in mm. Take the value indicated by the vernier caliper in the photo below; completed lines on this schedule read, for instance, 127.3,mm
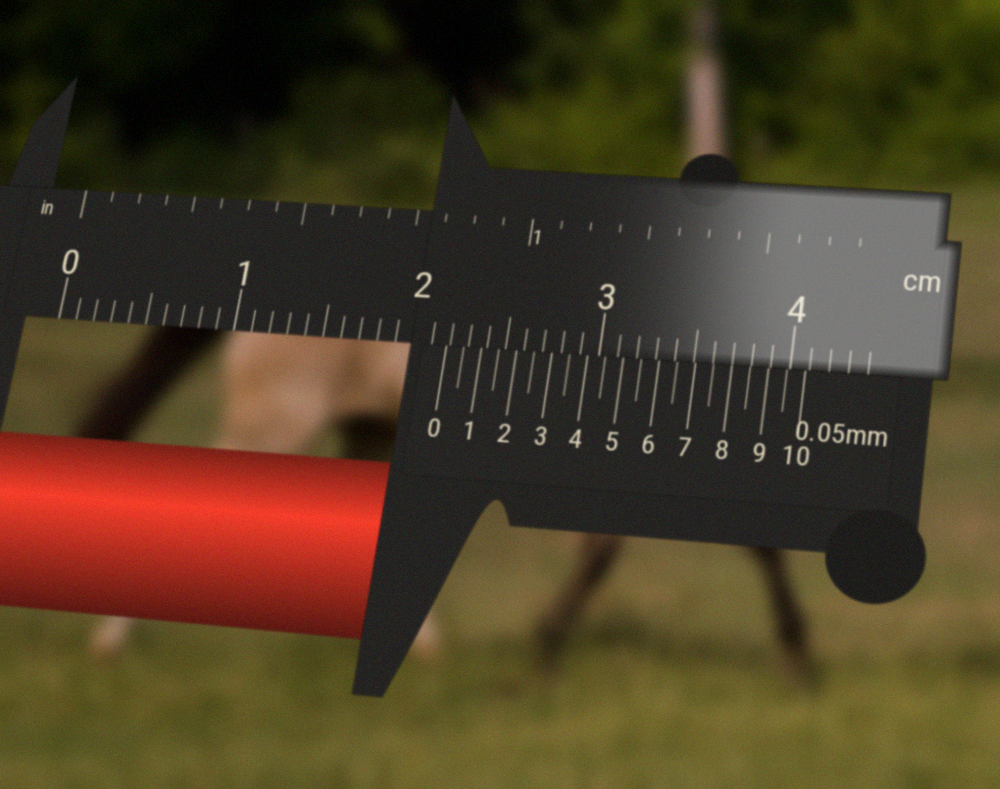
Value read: 21.8,mm
